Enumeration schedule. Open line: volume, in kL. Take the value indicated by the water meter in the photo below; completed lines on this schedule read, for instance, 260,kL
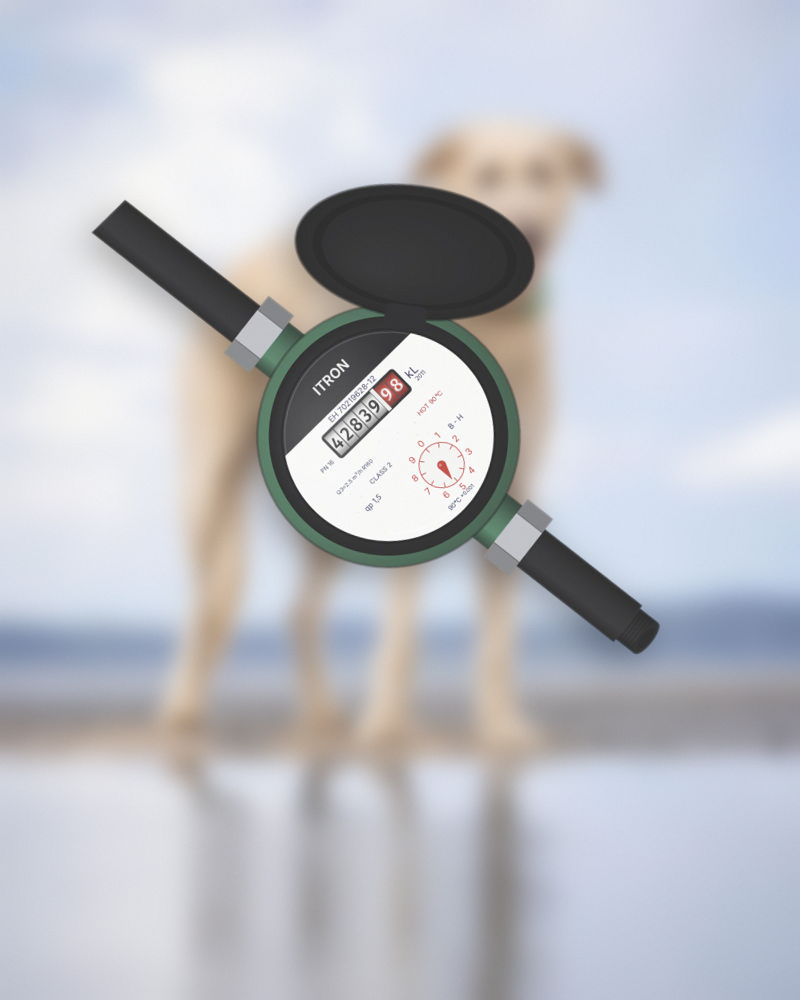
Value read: 42839.985,kL
